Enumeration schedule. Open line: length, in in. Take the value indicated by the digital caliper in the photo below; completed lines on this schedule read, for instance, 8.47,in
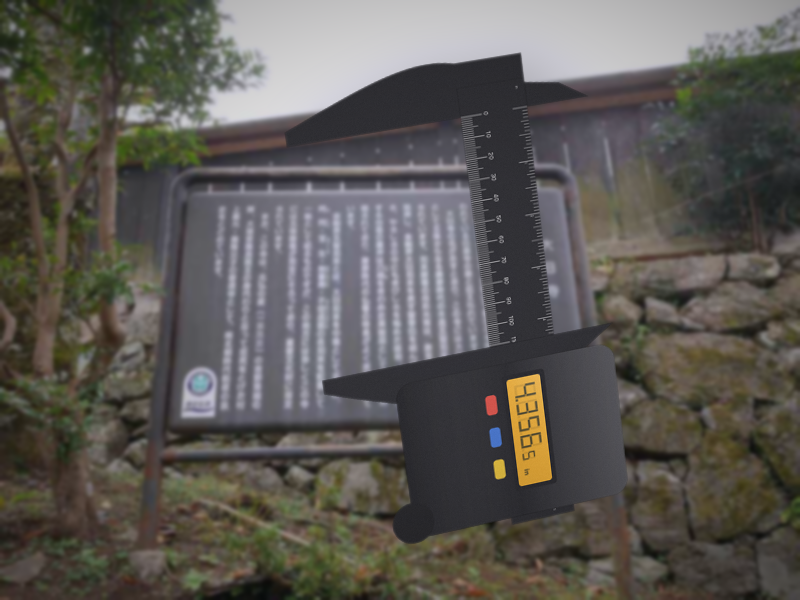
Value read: 4.3565,in
